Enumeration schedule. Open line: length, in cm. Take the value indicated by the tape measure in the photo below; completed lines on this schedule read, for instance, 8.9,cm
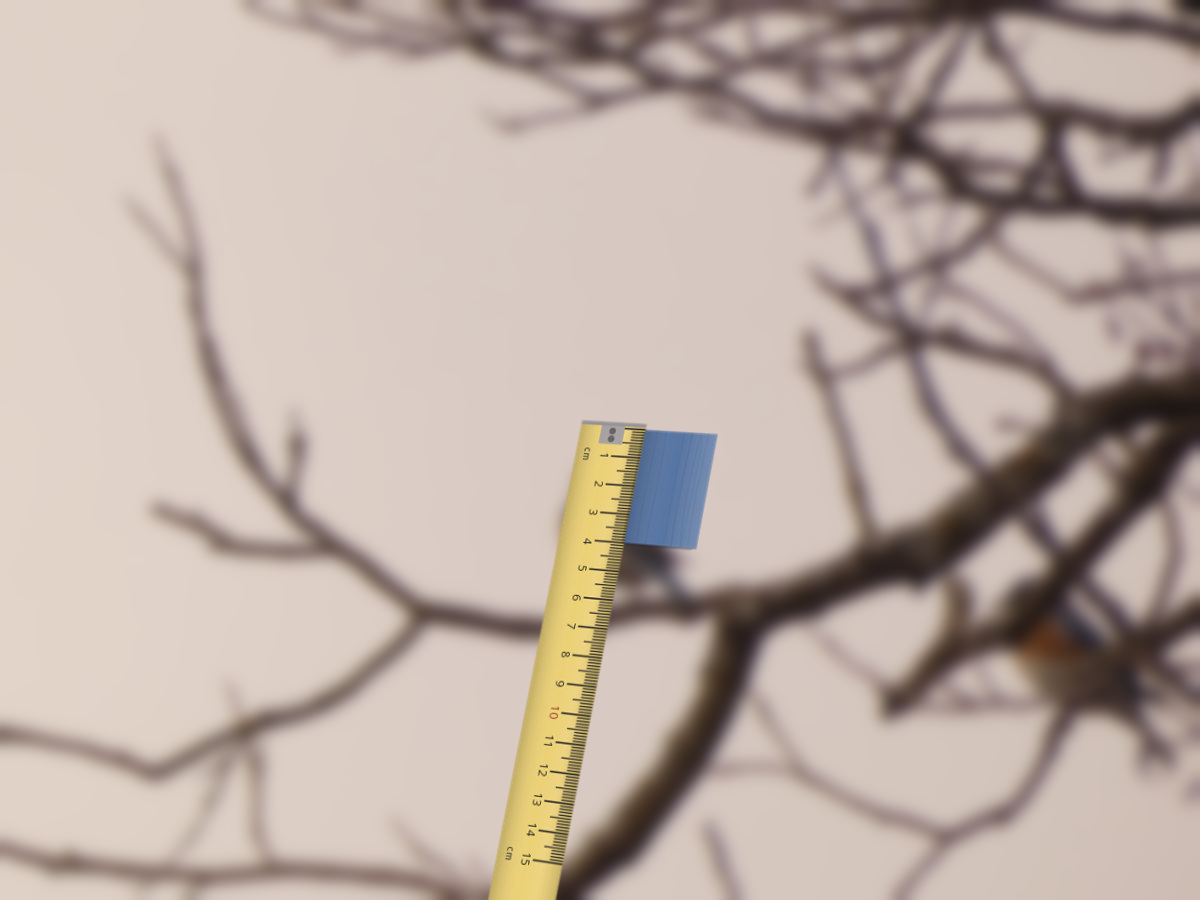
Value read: 4,cm
